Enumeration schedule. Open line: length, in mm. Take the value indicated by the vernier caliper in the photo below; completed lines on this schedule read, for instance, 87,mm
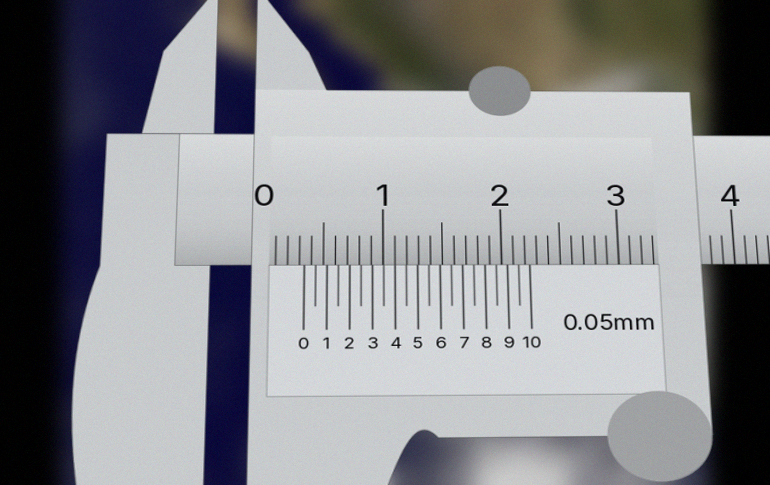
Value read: 3.4,mm
